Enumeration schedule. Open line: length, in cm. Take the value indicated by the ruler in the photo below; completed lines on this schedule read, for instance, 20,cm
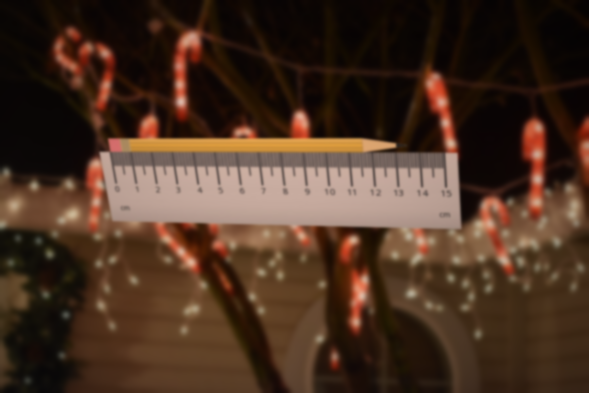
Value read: 13.5,cm
